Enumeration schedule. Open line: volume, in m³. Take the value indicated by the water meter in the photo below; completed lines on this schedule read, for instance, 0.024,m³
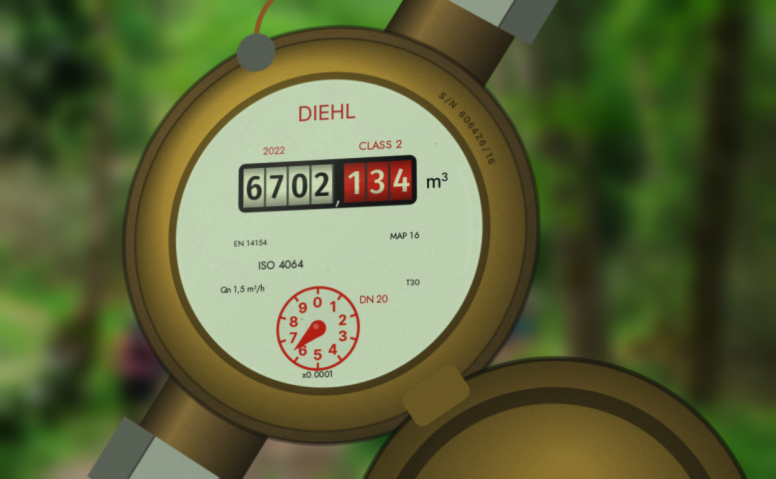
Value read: 6702.1346,m³
